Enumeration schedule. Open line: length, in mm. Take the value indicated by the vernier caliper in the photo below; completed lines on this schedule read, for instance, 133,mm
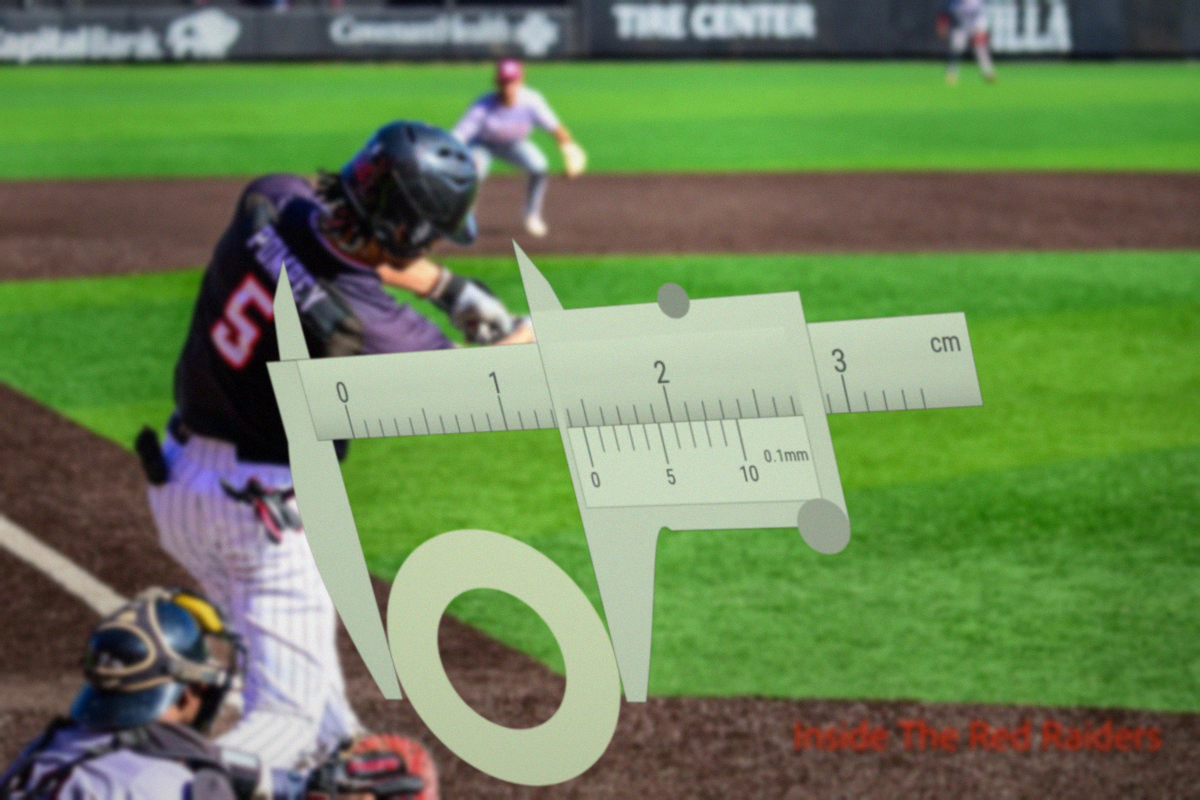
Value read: 14.7,mm
